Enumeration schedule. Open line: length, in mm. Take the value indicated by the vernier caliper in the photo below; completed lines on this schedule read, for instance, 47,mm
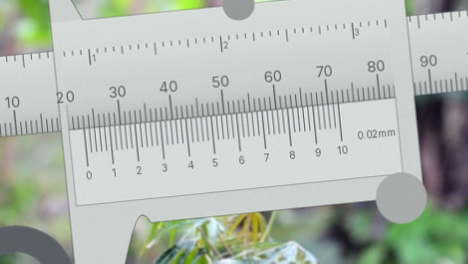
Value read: 23.0,mm
